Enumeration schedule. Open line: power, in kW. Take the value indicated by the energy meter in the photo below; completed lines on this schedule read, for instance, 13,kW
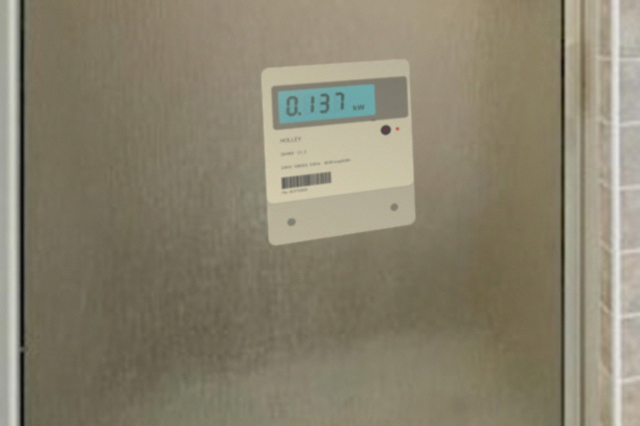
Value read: 0.137,kW
